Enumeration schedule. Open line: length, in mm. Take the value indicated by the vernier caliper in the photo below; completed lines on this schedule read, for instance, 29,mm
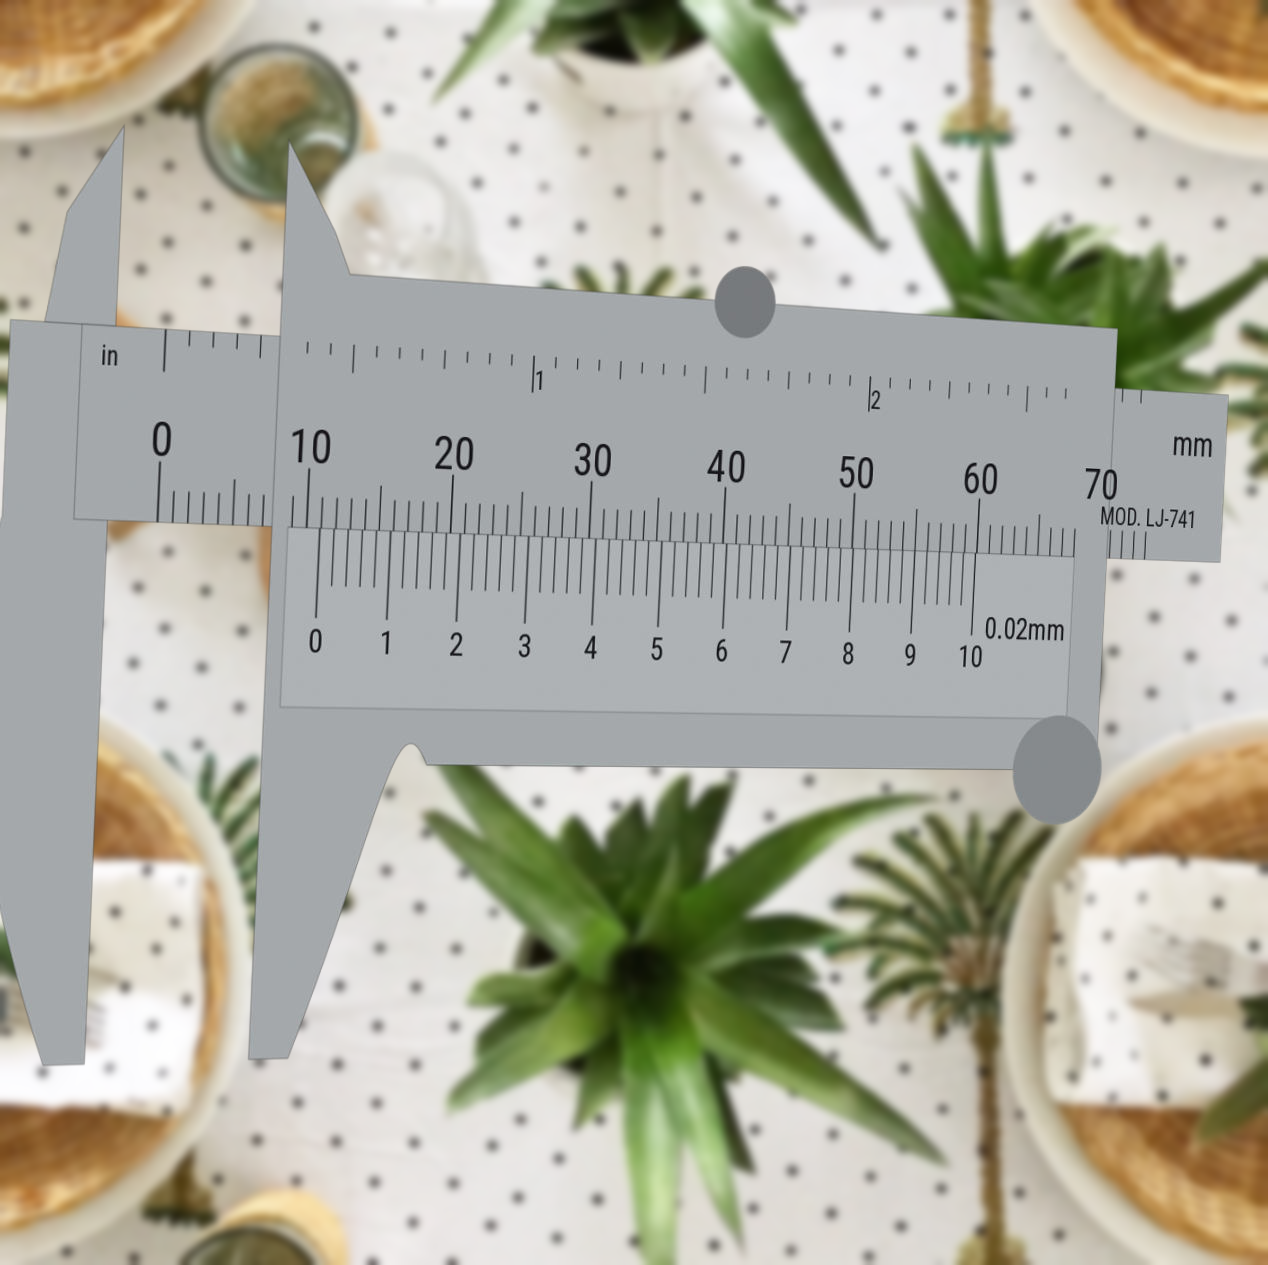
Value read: 10.9,mm
